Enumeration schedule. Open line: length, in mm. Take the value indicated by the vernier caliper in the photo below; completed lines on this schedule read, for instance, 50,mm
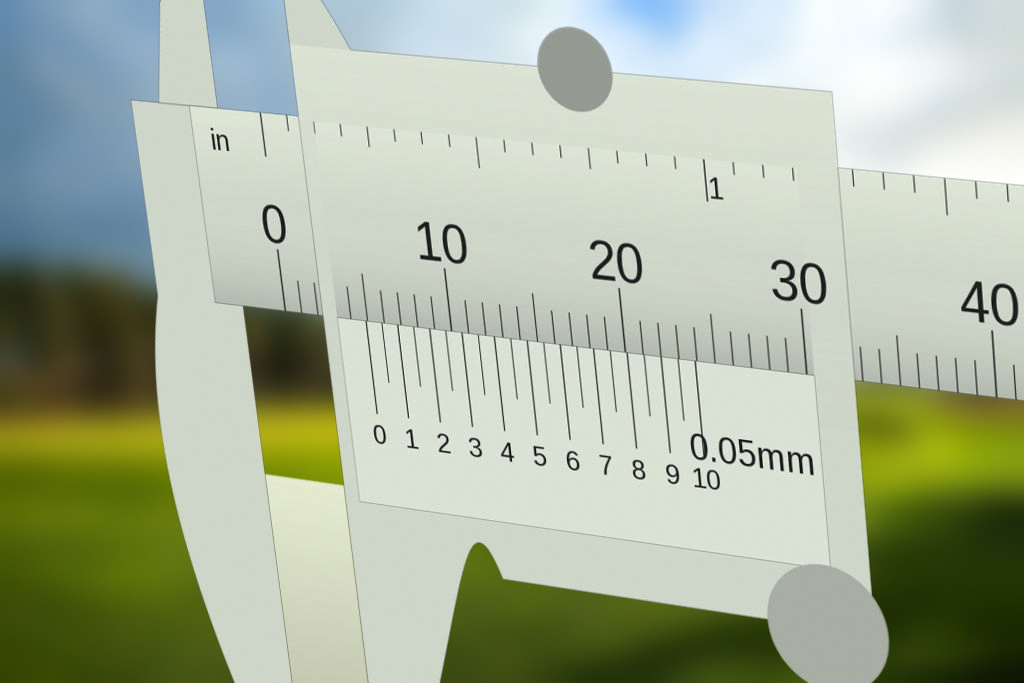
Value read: 4.9,mm
